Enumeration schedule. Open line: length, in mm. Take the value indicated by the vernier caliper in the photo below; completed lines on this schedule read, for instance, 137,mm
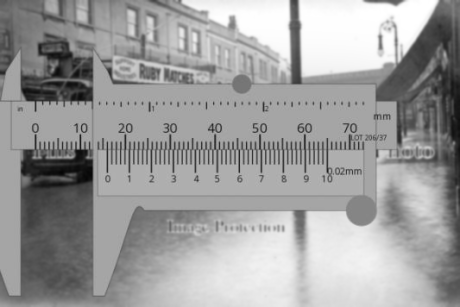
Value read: 16.0,mm
